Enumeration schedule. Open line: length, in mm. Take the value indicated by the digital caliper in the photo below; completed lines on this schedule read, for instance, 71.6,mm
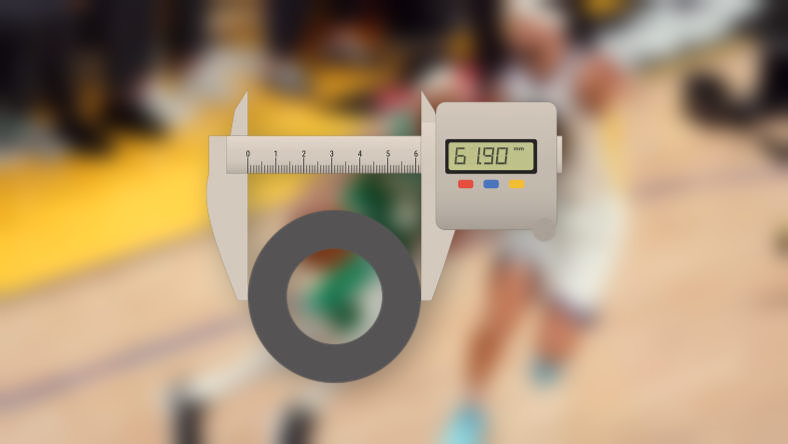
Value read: 61.90,mm
